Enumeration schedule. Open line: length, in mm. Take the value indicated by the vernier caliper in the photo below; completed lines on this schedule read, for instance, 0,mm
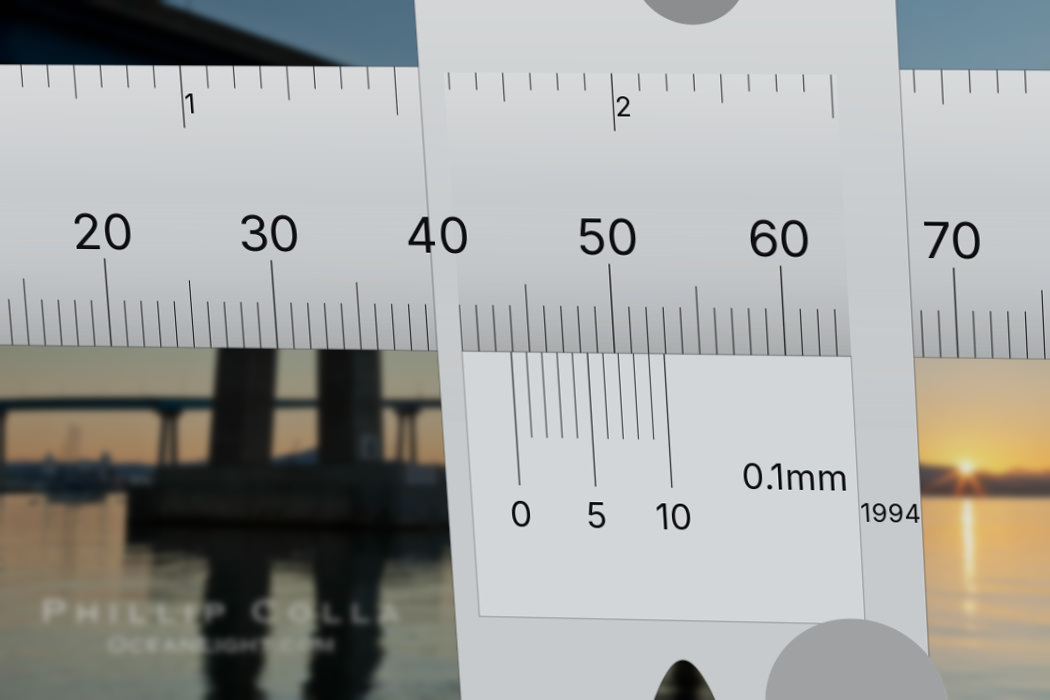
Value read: 43.9,mm
